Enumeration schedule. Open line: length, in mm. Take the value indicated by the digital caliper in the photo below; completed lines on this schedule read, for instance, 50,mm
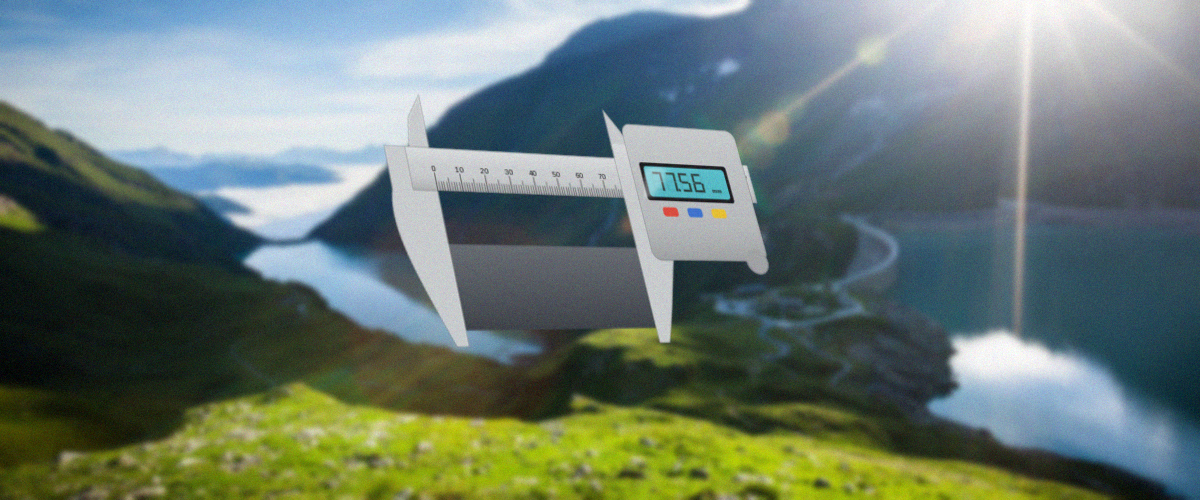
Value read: 77.56,mm
